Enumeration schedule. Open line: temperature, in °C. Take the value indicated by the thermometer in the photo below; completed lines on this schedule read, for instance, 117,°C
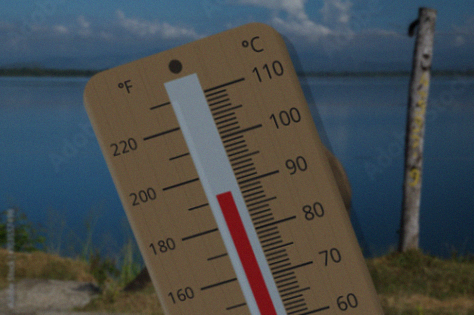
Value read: 89,°C
